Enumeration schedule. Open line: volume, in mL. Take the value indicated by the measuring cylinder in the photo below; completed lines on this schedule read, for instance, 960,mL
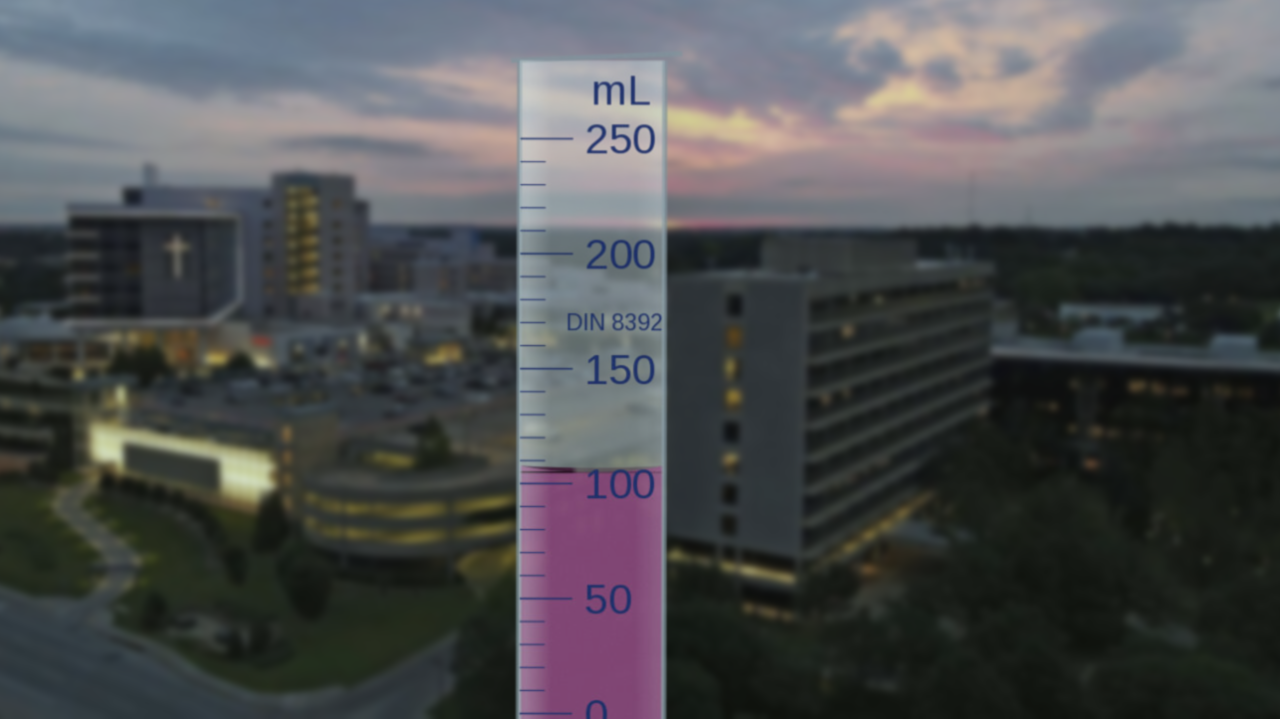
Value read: 105,mL
